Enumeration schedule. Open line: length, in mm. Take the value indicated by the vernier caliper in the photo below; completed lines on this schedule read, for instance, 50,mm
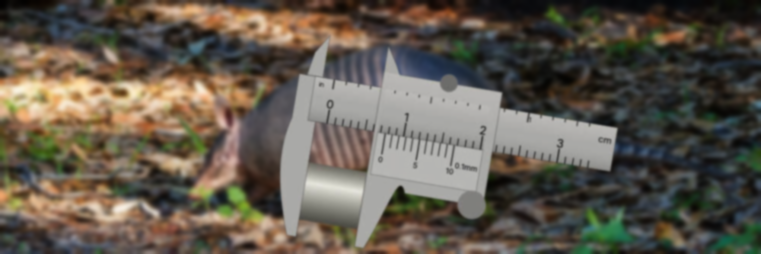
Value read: 7.6,mm
